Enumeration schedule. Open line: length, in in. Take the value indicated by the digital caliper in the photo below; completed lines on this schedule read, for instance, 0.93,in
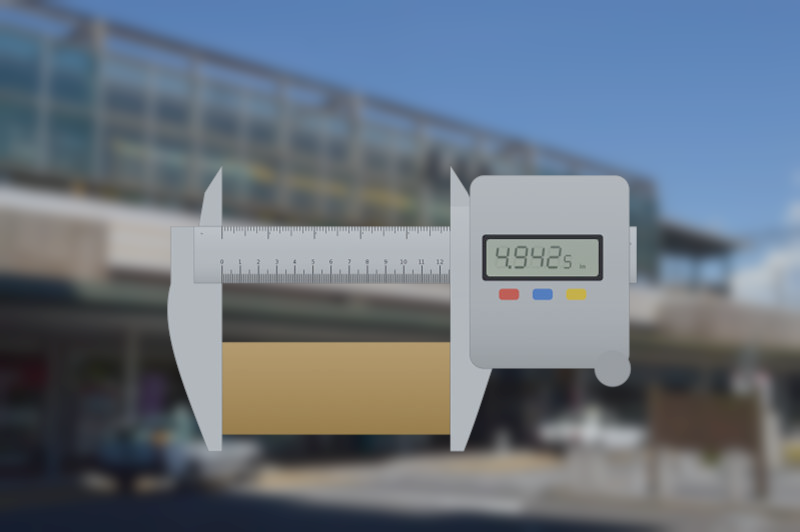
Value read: 4.9425,in
